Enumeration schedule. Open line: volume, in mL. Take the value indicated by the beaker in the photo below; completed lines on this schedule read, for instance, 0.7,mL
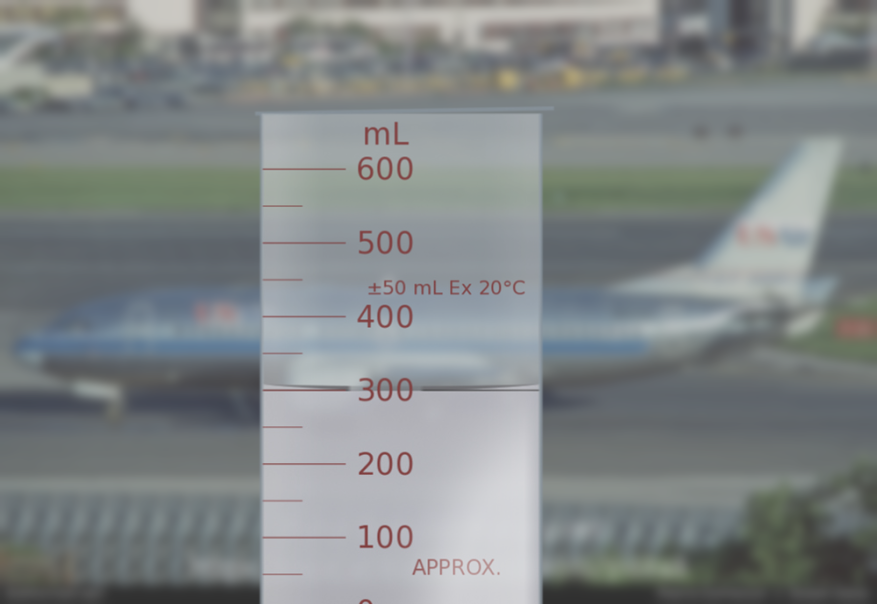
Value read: 300,mL
